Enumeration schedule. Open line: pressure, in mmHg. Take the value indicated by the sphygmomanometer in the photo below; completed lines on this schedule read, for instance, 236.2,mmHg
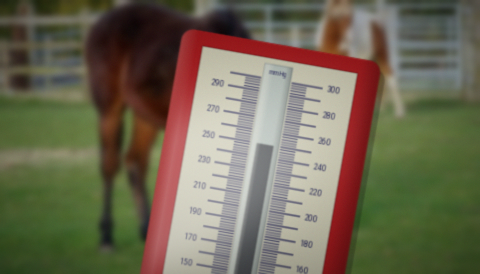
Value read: 250,mmHg
